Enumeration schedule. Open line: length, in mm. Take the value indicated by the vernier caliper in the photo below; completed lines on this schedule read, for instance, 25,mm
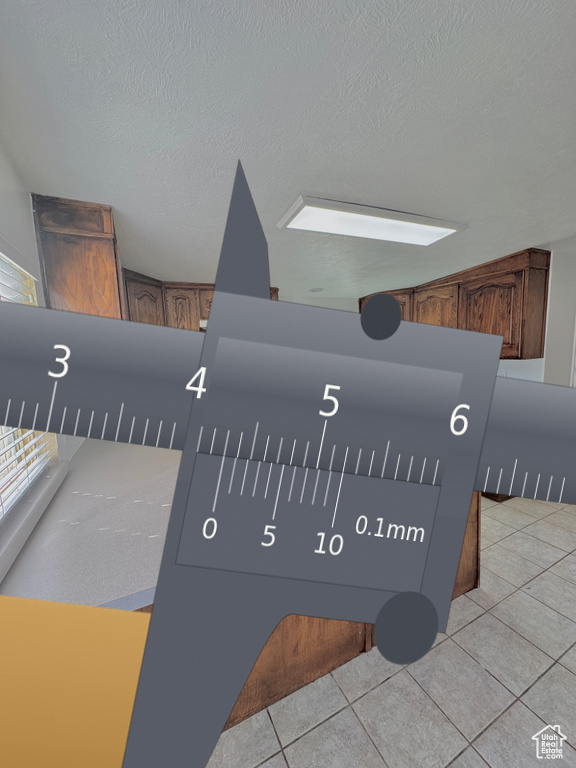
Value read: 43.0,mm
